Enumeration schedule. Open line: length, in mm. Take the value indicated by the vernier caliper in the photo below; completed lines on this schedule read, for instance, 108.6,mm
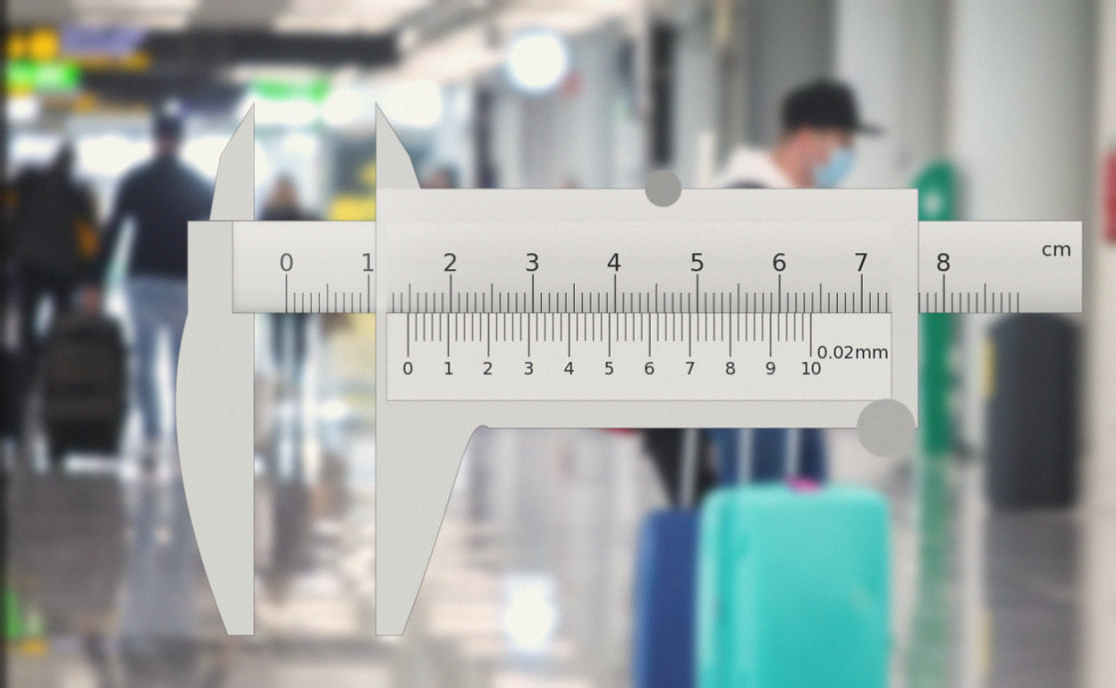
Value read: 14.8,mm
